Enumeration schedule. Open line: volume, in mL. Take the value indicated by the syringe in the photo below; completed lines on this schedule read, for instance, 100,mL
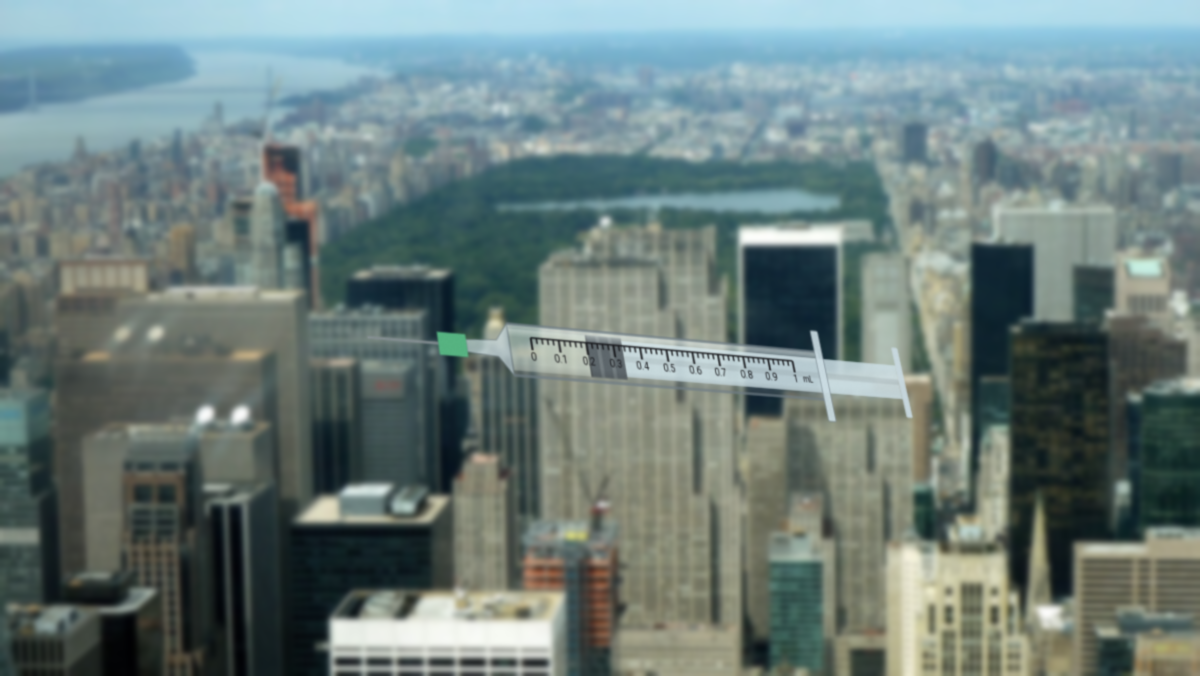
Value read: 0.2,mL
